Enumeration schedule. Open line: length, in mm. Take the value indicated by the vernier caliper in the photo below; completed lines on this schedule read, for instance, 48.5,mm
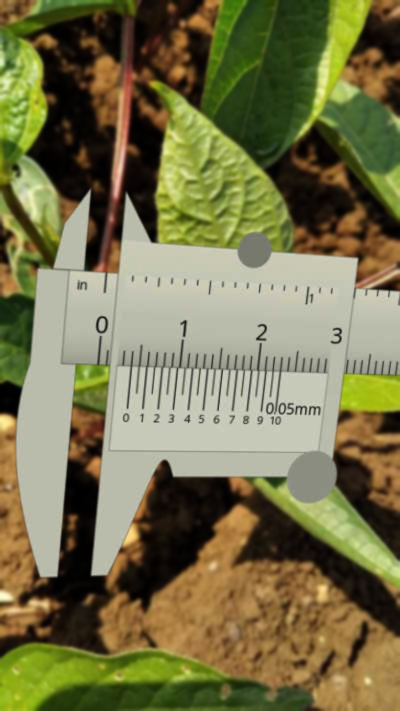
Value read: 4.0,mm
